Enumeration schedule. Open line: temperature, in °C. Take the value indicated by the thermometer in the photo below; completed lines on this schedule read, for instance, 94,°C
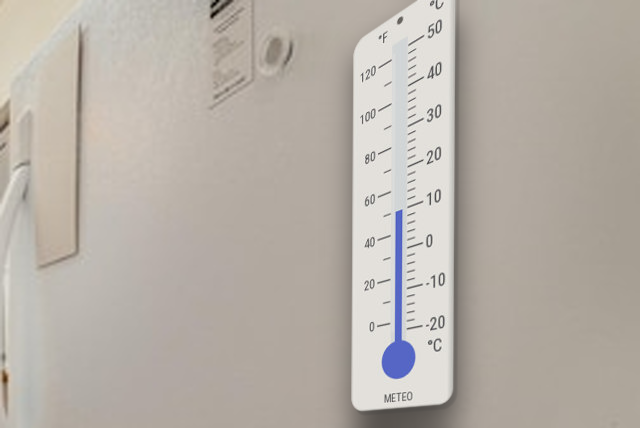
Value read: 10,°C
